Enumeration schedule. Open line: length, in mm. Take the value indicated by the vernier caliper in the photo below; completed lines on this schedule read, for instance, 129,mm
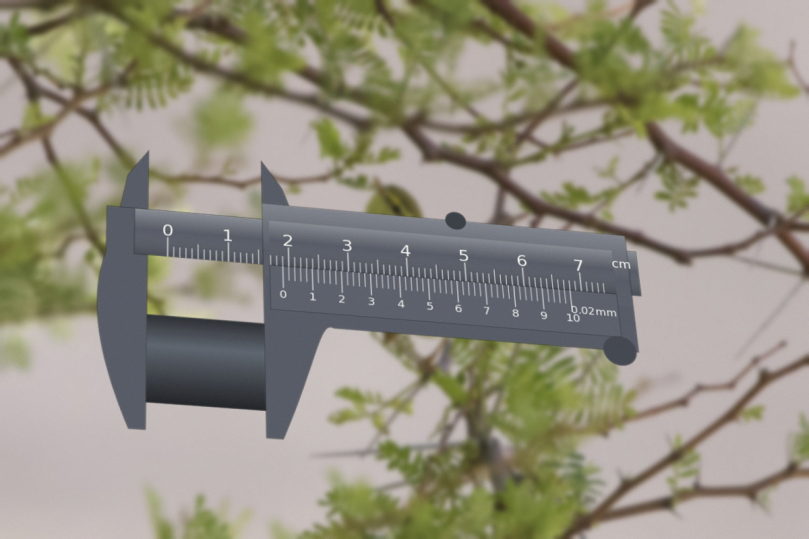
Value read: 19.0,mm
